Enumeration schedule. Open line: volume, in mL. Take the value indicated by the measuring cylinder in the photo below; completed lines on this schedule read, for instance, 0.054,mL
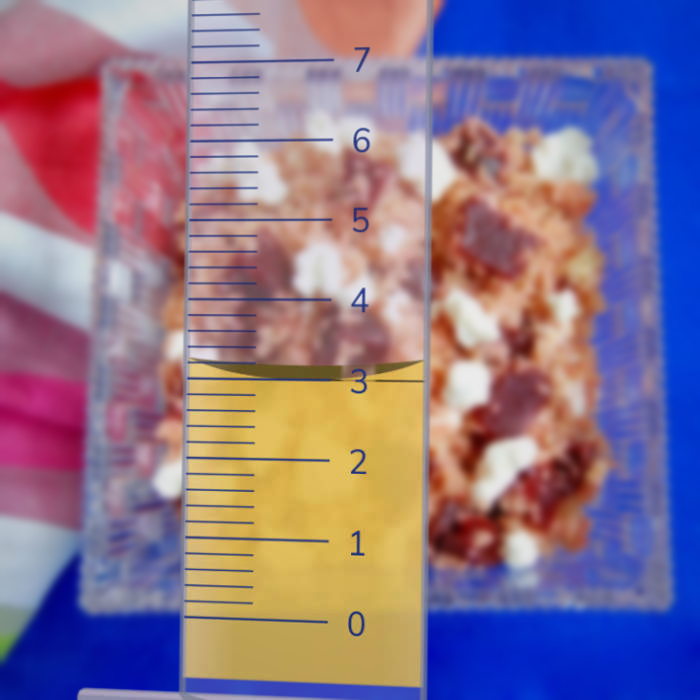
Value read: 3,mL
